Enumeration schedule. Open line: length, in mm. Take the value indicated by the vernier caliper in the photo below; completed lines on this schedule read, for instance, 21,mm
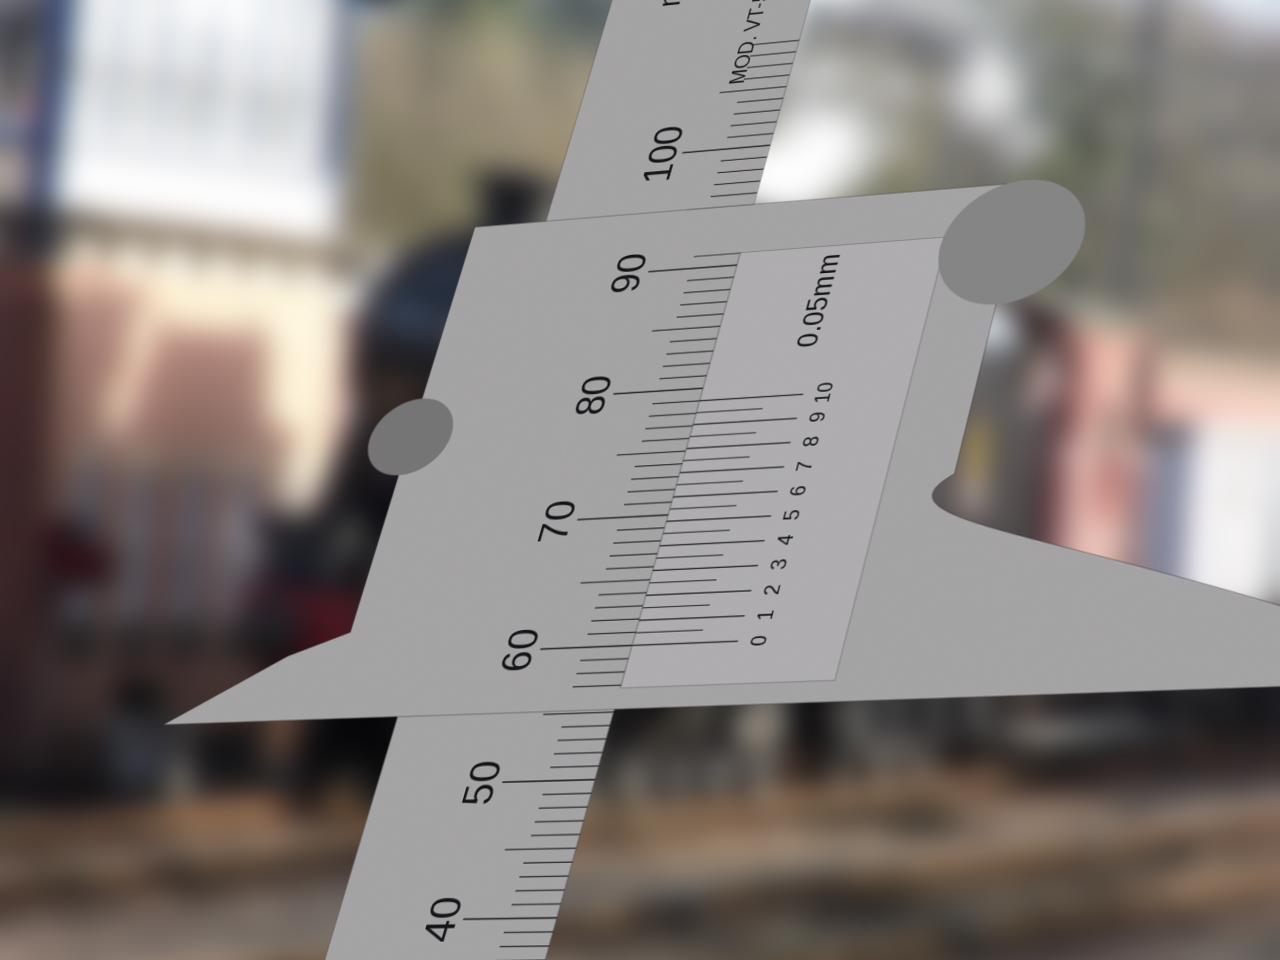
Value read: 60.0,mm
